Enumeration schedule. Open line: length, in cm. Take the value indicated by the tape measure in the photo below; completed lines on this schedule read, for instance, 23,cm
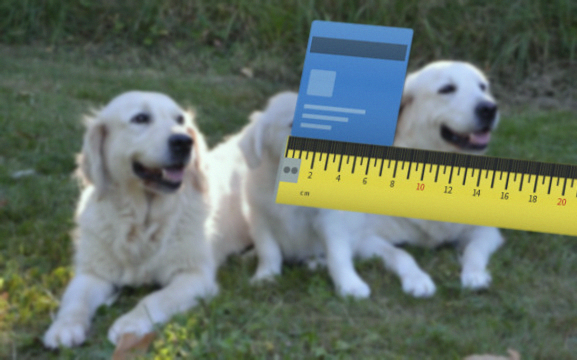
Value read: 7.5,cm
